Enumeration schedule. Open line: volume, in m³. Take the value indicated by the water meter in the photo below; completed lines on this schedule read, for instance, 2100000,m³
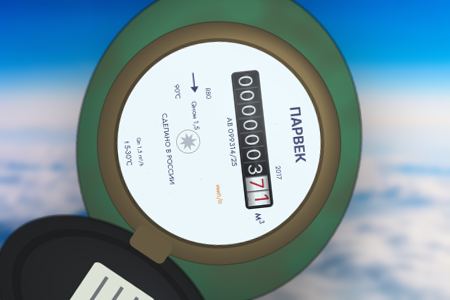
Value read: 3.71,m³
